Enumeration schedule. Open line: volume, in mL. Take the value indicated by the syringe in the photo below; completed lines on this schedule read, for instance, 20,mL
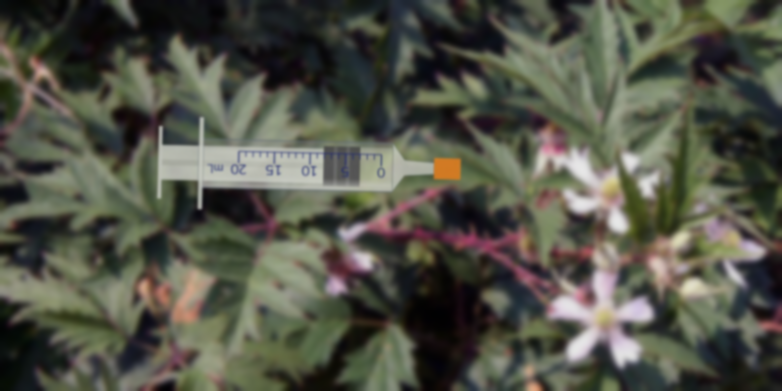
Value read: 3,mL
